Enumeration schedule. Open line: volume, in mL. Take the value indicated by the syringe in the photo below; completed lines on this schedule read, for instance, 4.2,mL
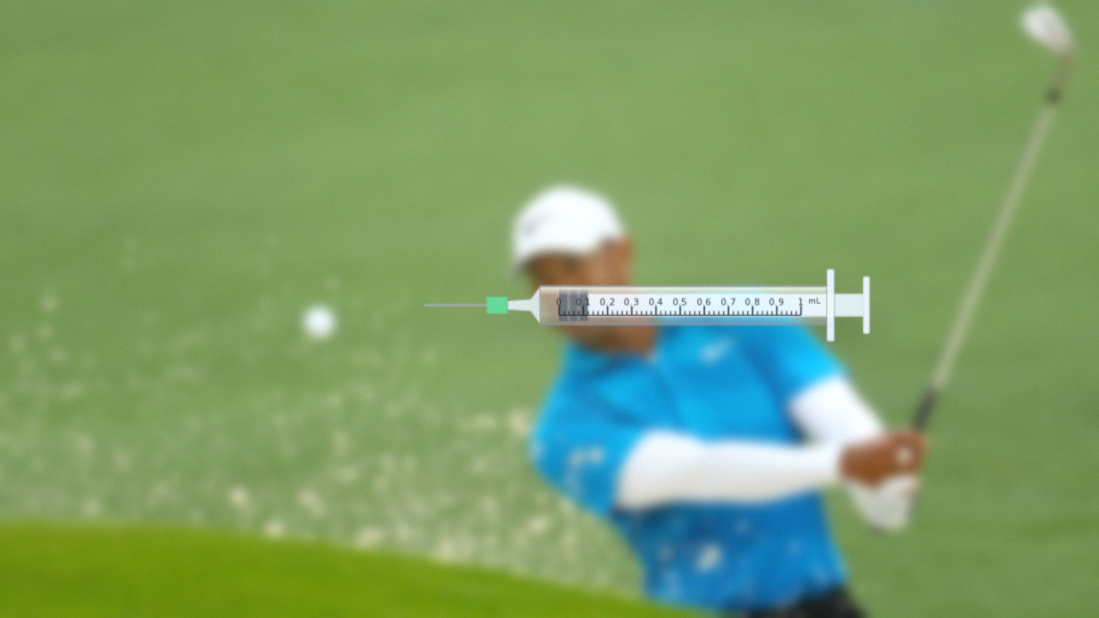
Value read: 0,mL
